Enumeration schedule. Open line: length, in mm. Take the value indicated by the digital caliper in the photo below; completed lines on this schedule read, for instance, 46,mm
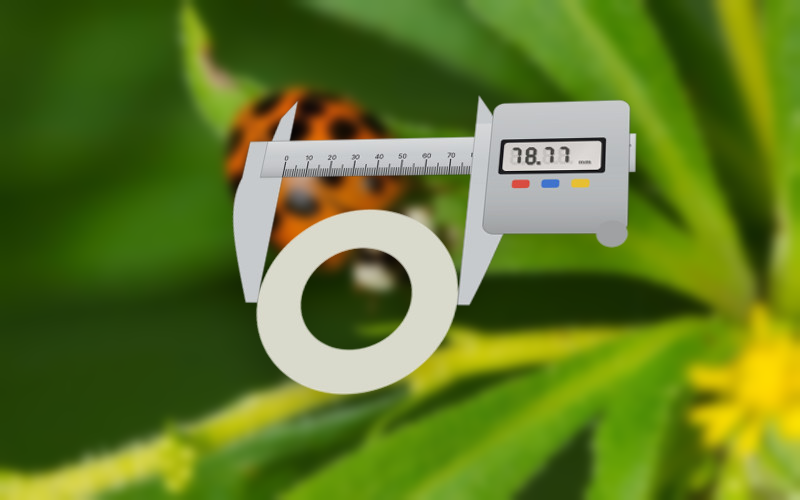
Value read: 78.77,mm
